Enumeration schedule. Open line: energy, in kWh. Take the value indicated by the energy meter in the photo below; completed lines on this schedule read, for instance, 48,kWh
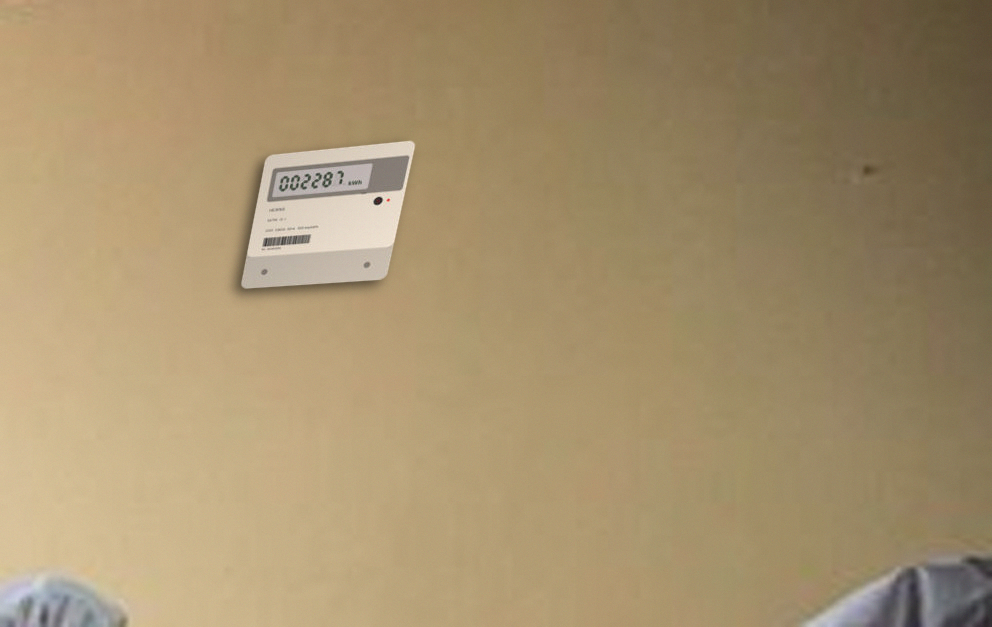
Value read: 2287,kWh
